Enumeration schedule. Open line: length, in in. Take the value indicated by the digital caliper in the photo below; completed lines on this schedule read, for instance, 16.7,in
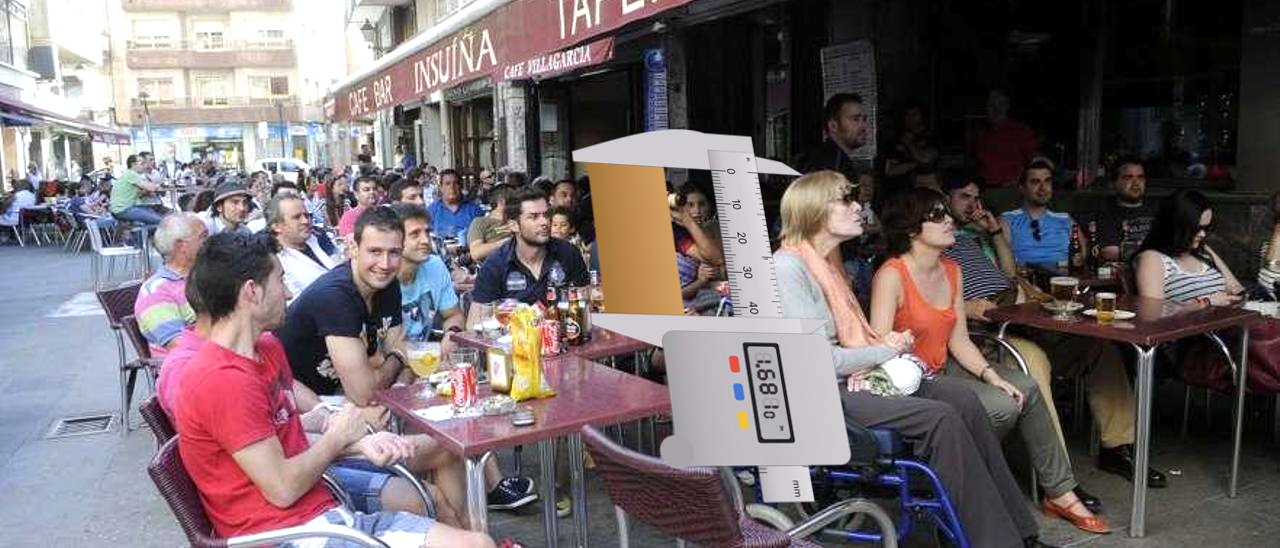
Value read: 1.6810,in
